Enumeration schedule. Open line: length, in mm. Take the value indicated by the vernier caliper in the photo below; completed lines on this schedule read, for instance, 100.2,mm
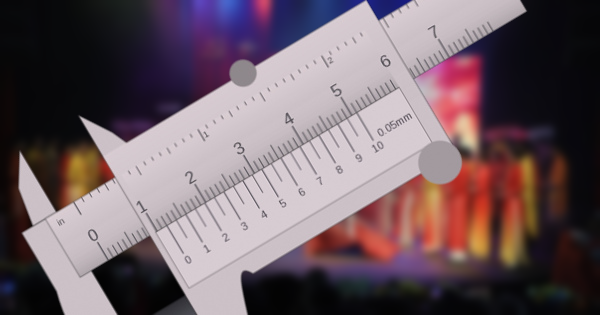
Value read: 12.0,mm
